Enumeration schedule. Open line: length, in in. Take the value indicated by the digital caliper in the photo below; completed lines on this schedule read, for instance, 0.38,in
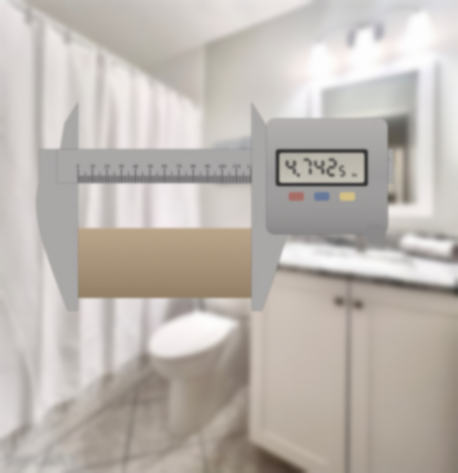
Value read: 4.7425,in
